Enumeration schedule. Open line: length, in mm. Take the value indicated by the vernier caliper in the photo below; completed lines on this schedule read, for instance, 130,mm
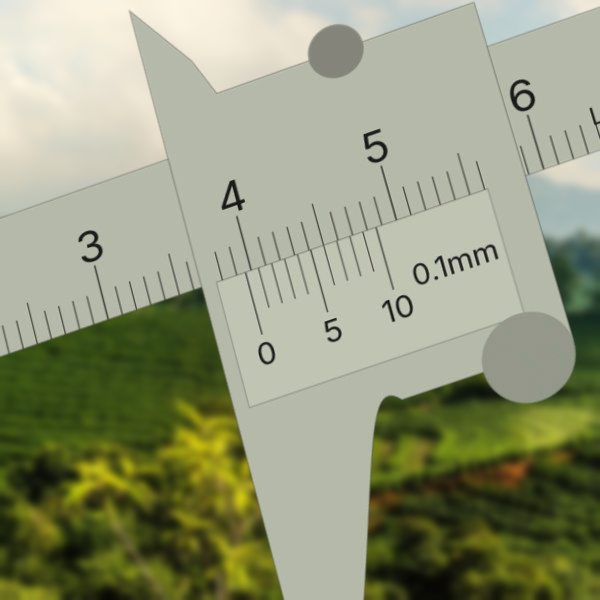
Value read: 39.6,mm
